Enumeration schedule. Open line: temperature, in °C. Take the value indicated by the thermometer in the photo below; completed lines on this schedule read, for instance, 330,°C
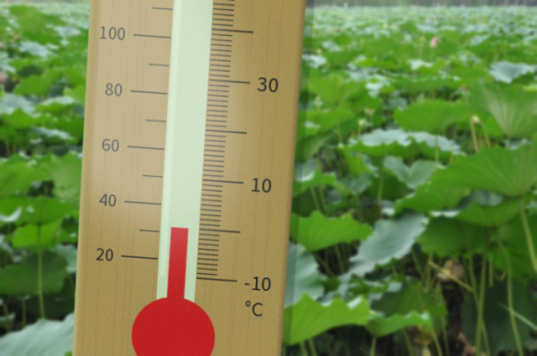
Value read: 0,°C
